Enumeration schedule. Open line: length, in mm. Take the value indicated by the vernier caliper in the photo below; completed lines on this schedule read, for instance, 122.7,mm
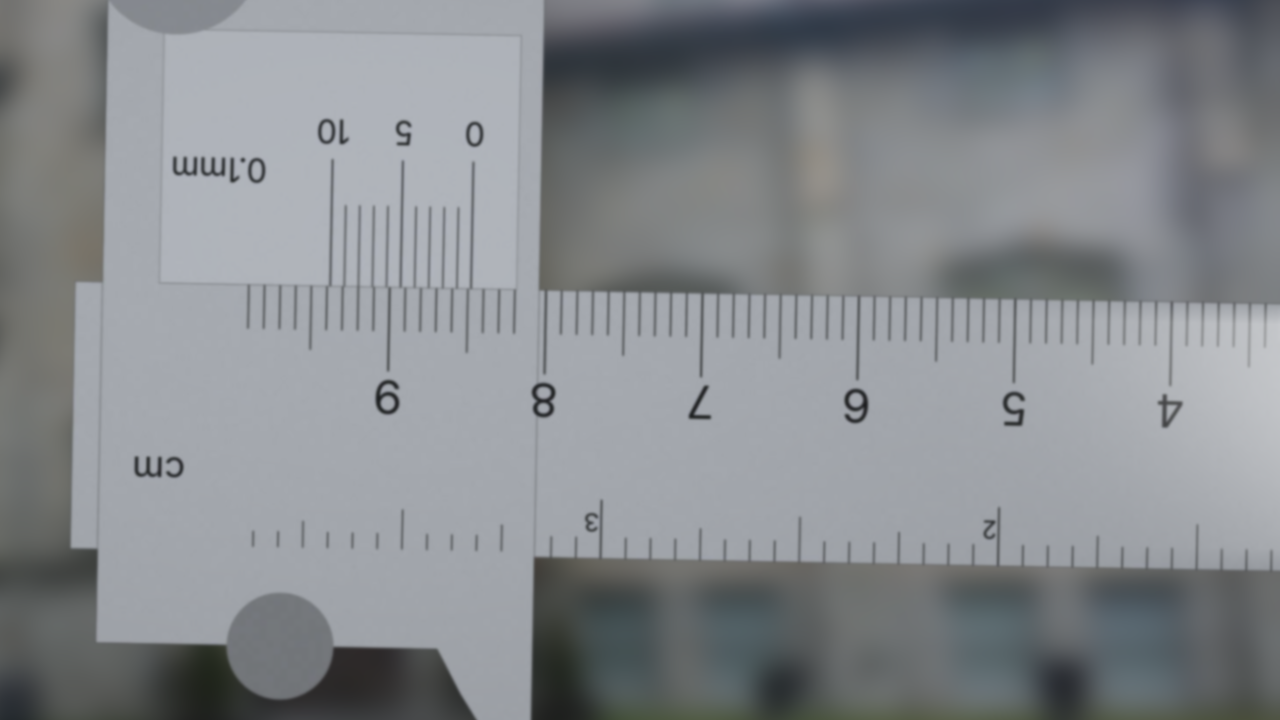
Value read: 84.8,mm
